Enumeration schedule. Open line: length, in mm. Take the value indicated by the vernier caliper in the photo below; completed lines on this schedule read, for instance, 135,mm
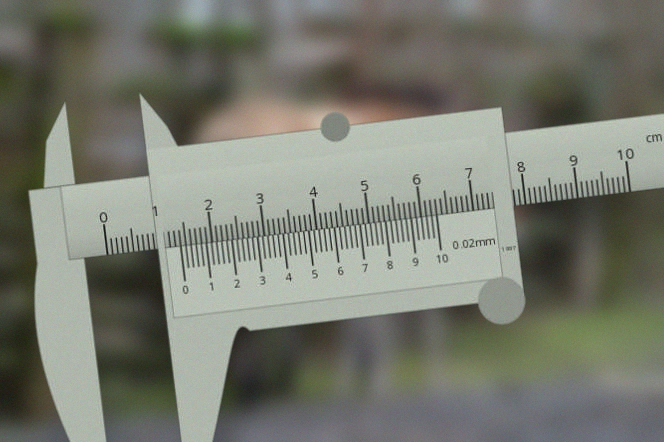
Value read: 14.0,mm
